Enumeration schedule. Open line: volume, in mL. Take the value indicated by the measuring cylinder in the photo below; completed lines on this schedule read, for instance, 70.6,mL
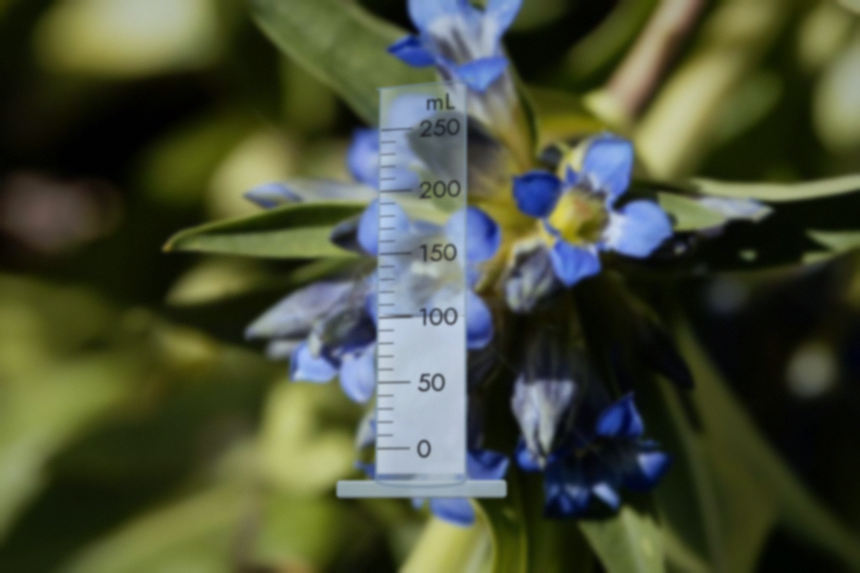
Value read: 100,mL
